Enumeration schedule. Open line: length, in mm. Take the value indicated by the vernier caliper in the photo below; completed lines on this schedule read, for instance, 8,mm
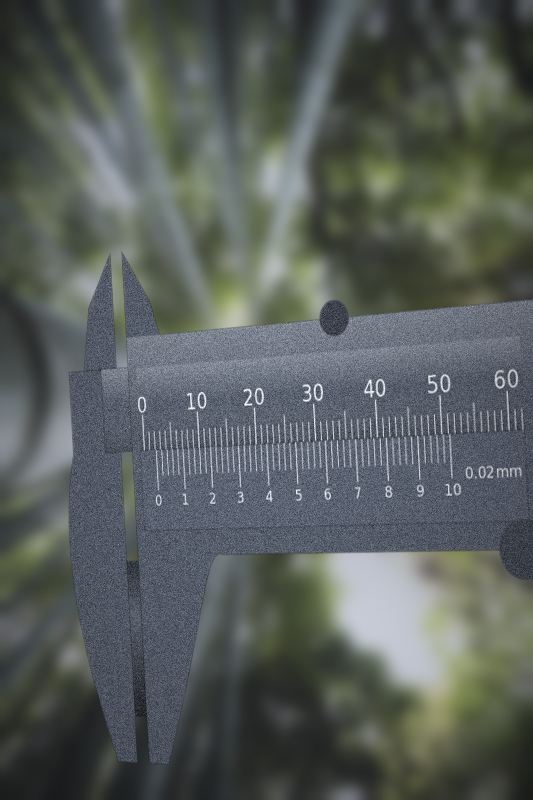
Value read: 2.2,mm
